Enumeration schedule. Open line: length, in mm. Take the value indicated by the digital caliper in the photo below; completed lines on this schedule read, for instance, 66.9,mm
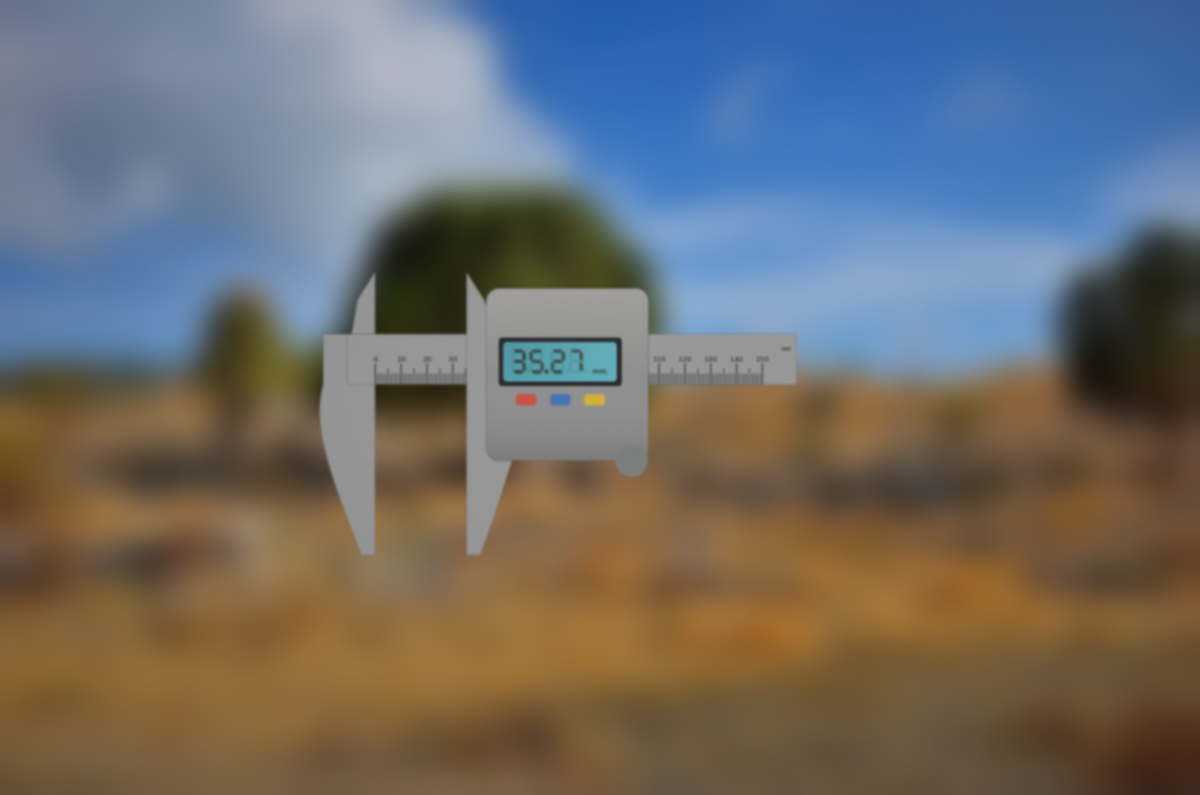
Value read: 35.27,mm
